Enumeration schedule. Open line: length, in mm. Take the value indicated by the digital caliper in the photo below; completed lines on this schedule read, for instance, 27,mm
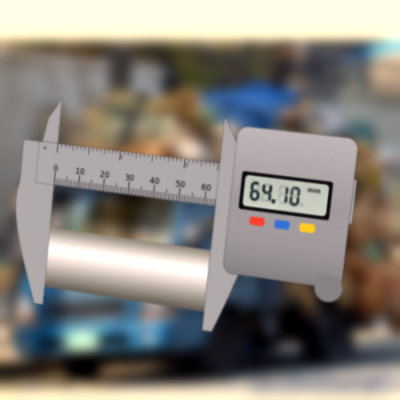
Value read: 64.10,mm
